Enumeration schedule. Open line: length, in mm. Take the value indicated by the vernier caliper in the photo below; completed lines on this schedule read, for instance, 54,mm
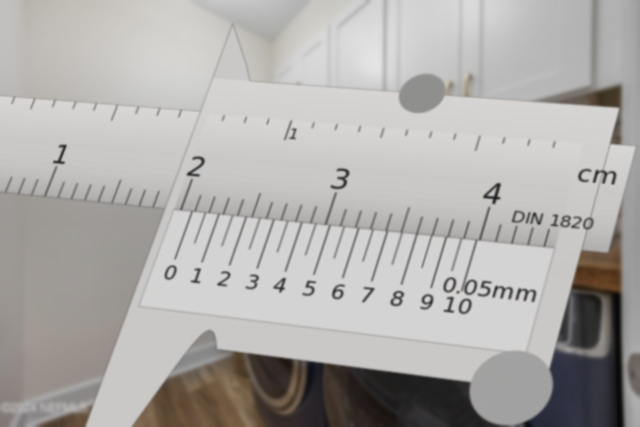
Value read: 20.8,mm
